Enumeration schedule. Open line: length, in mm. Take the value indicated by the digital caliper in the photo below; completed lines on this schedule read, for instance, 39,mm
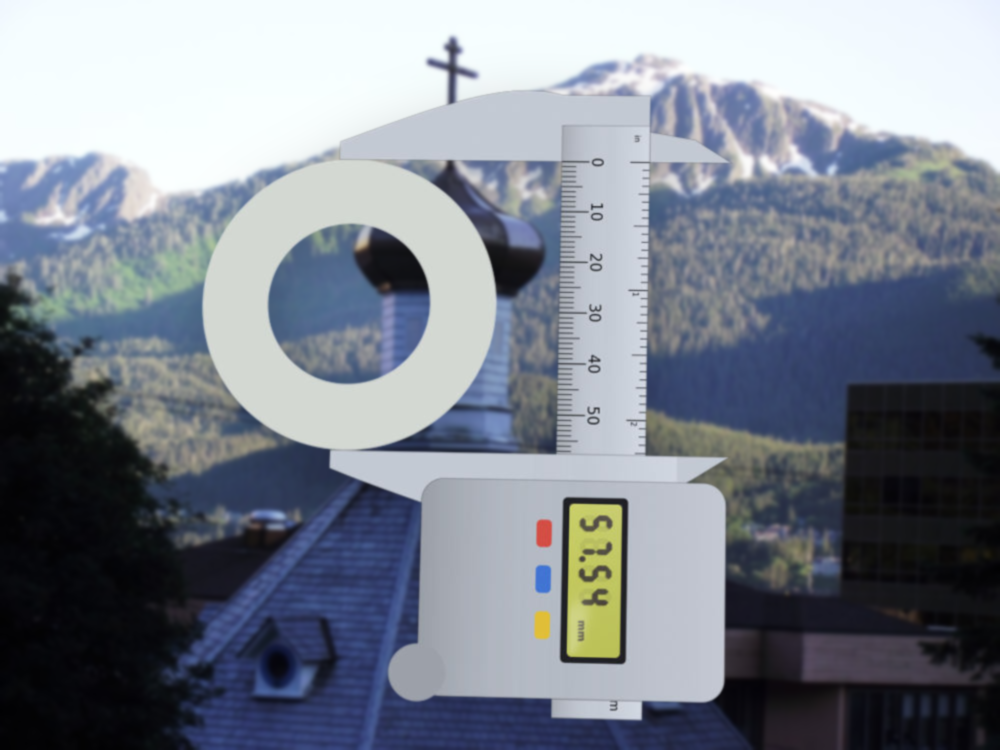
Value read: 57.54,mm
